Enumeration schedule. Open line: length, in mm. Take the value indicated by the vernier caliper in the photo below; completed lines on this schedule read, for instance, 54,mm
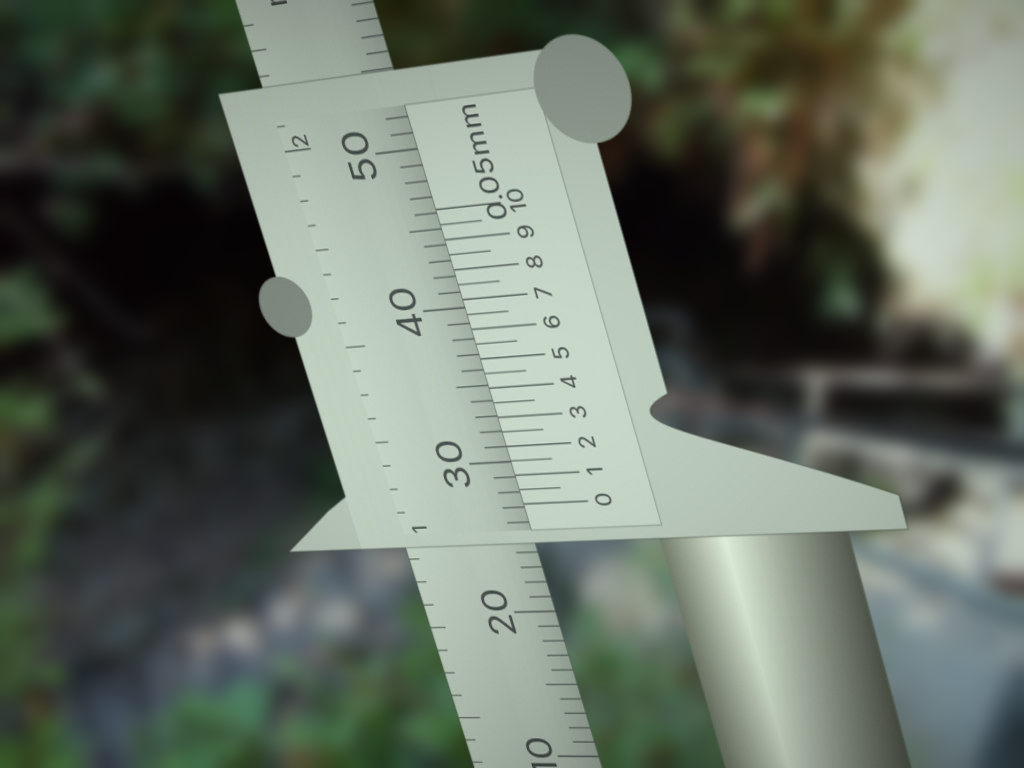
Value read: 27.2,mm
